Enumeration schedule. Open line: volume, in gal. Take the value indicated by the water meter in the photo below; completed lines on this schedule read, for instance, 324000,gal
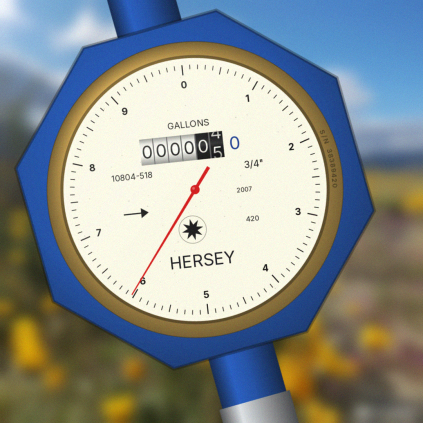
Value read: 46.0,gal
